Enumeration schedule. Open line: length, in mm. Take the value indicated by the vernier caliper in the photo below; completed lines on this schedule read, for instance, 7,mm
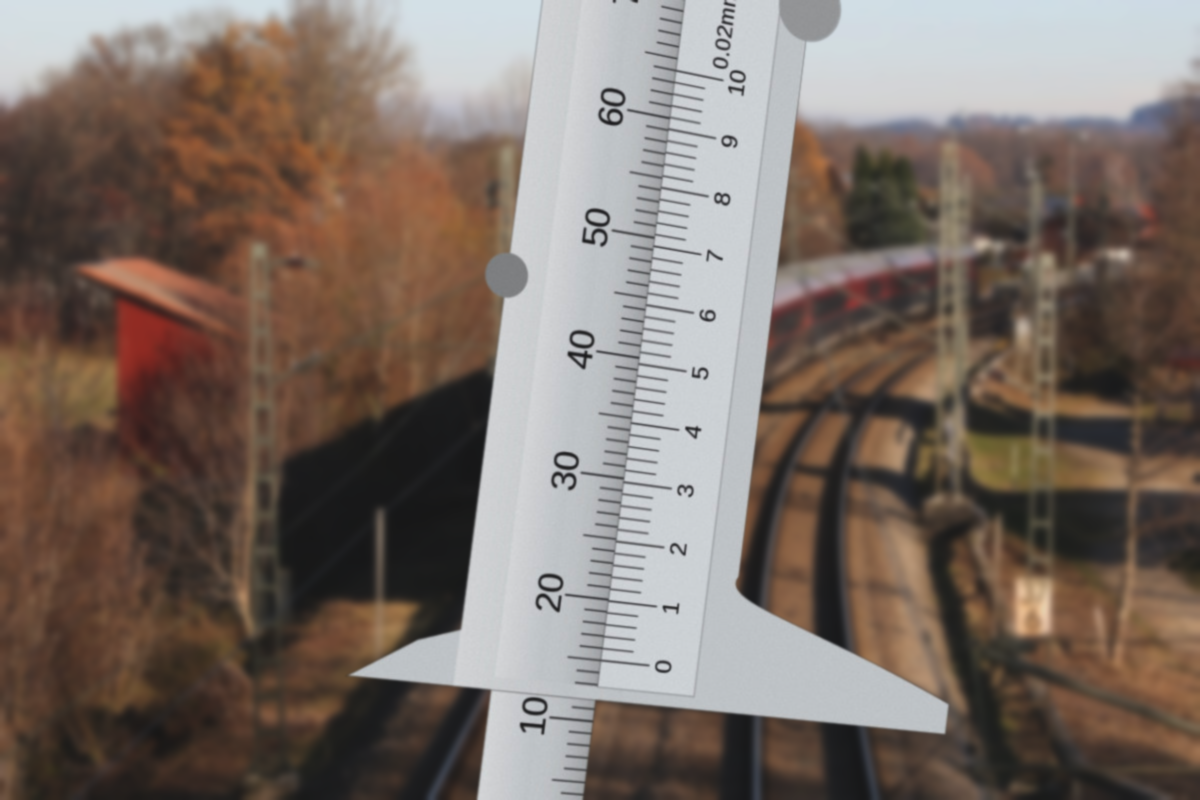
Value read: 15.0,mm
